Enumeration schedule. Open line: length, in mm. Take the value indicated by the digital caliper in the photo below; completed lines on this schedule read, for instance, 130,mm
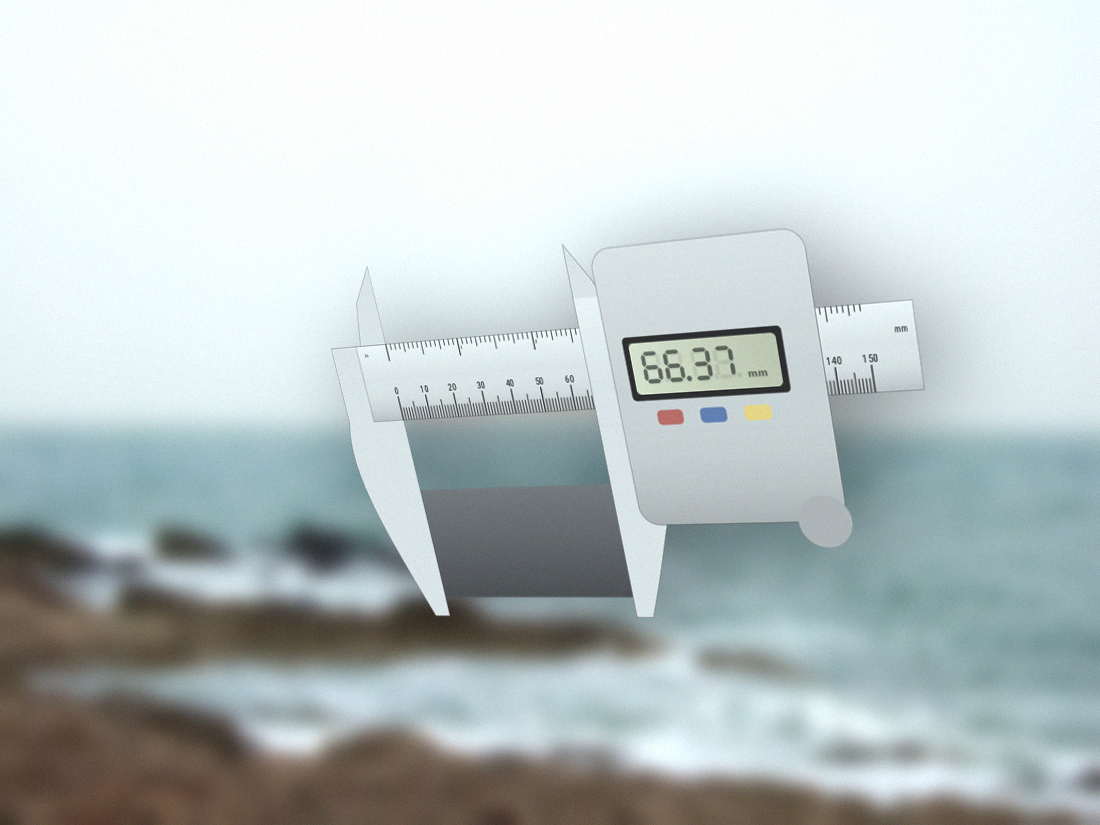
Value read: 66.37,mm
